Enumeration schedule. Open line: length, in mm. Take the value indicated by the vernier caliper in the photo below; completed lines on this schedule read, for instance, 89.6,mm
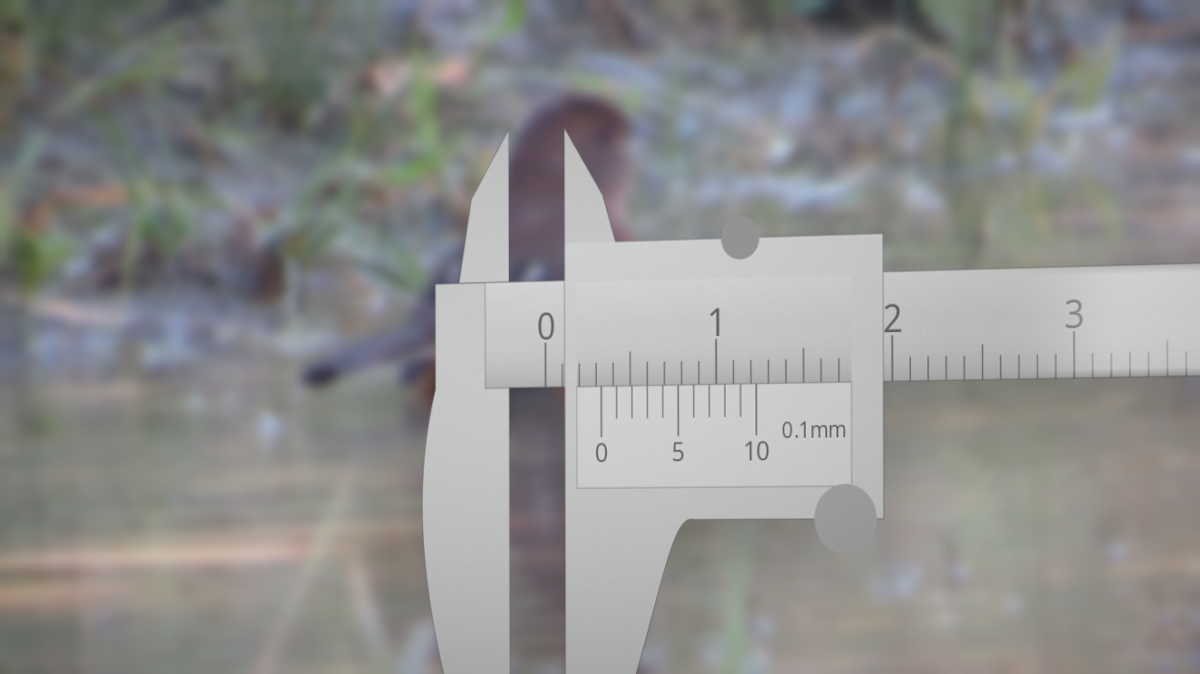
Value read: 3.3,mm
